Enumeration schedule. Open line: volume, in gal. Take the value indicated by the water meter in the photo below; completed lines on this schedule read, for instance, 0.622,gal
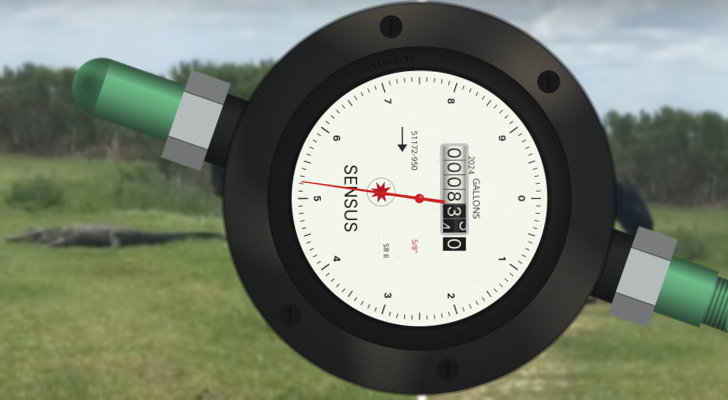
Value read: 8335.2,gal
